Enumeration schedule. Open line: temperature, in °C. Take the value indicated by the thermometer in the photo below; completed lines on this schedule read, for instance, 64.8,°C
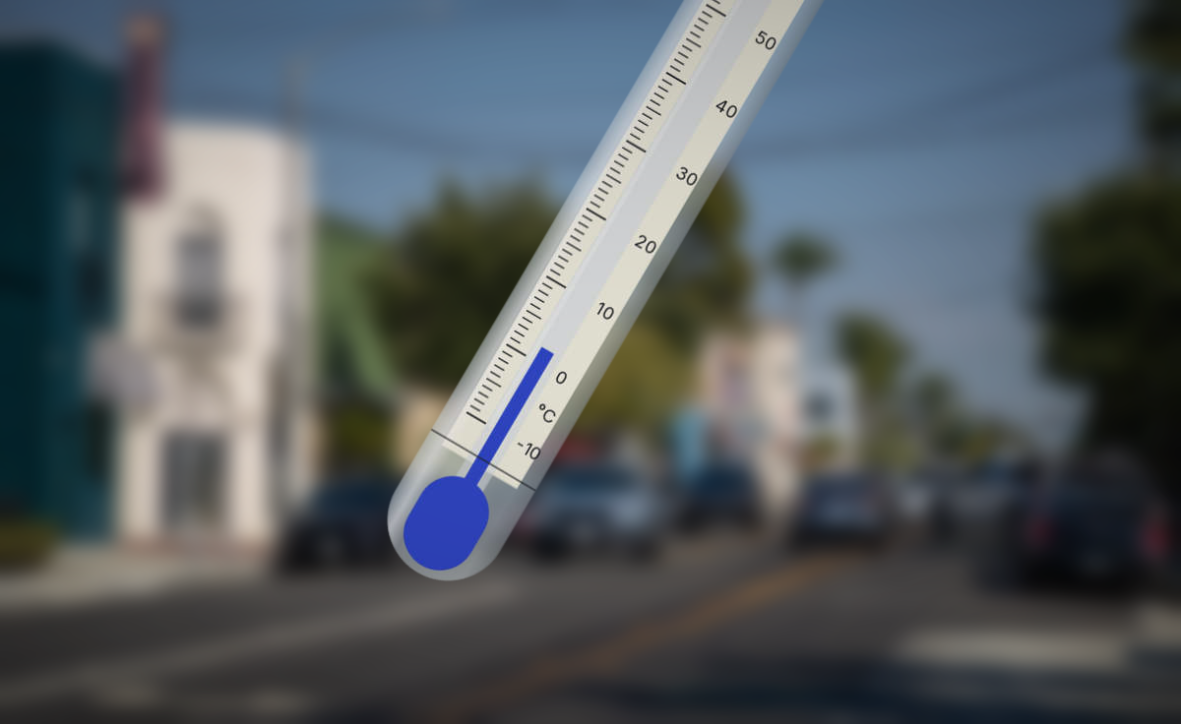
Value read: 2,°C
